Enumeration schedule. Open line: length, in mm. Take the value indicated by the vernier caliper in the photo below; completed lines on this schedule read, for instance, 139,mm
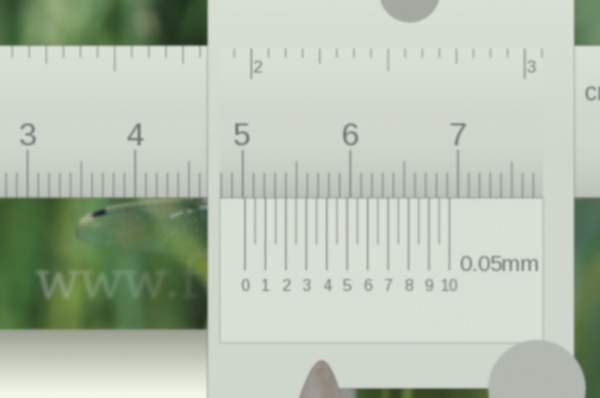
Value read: 50.2,mm
